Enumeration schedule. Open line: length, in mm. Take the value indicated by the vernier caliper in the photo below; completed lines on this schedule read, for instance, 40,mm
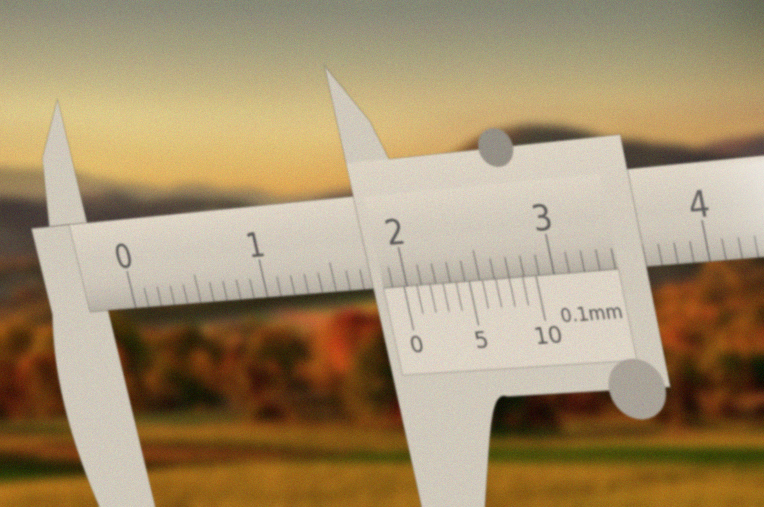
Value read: 19.8,mm
